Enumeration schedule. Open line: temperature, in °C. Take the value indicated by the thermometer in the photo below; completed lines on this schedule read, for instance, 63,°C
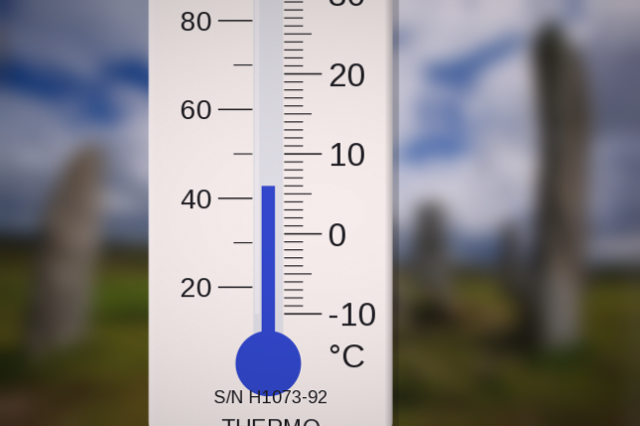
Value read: 6,°C
